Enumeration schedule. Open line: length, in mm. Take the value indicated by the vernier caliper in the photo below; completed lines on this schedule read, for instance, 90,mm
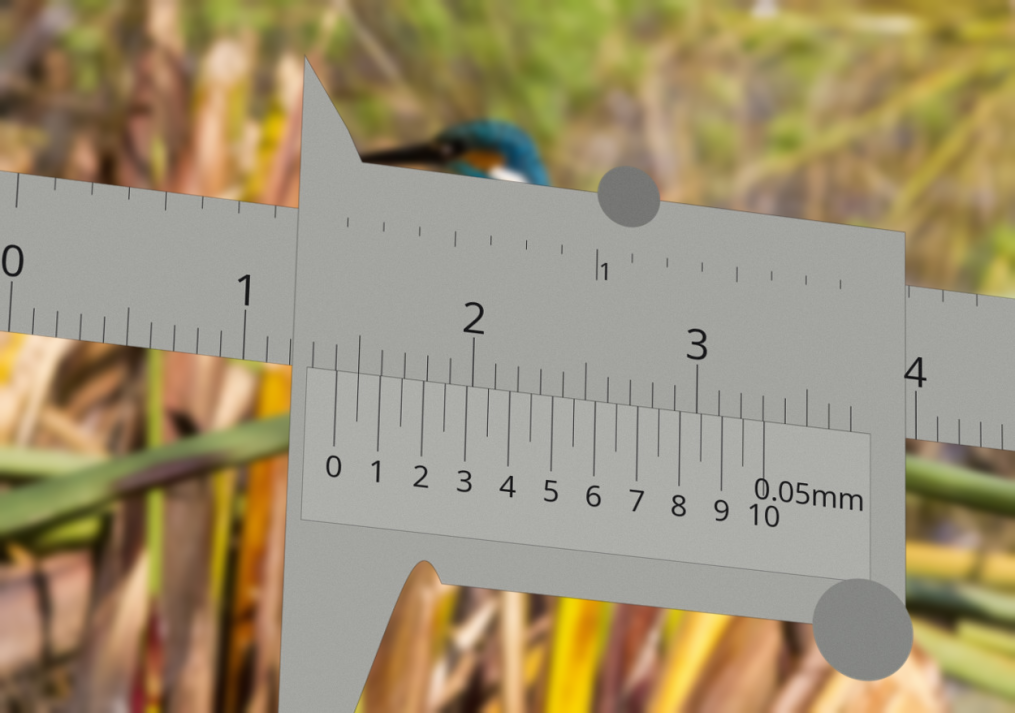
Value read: 14.05,mm
